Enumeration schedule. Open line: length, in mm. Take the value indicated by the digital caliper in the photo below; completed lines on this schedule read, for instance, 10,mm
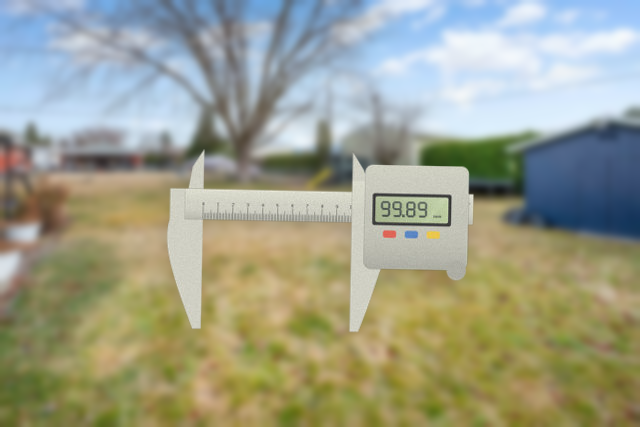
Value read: 99.89,mm
